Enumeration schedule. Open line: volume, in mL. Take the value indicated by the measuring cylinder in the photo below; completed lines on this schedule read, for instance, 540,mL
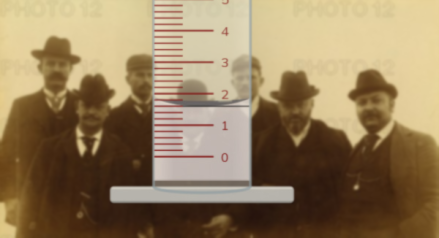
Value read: 1.6,mL
